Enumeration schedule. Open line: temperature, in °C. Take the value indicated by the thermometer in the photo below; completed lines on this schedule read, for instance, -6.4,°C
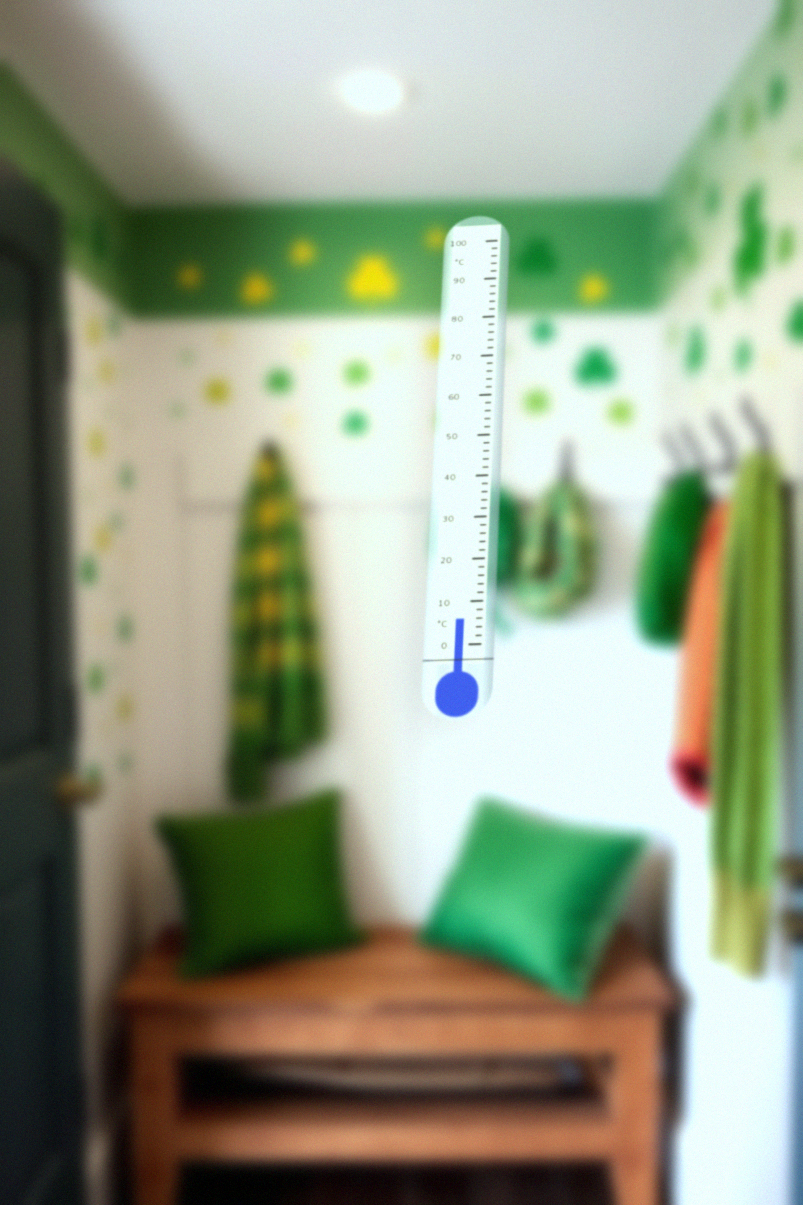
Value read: 6,°C
